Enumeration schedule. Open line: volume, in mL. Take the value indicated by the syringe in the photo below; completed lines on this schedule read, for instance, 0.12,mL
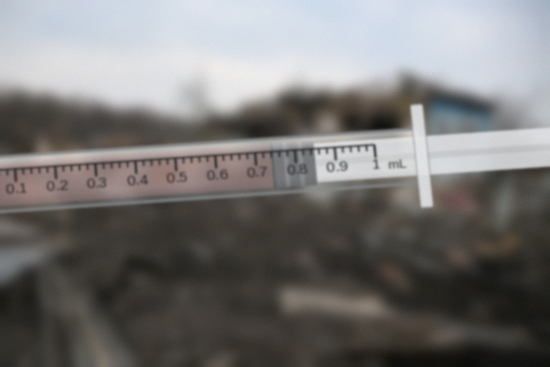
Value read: 0.74,mL
